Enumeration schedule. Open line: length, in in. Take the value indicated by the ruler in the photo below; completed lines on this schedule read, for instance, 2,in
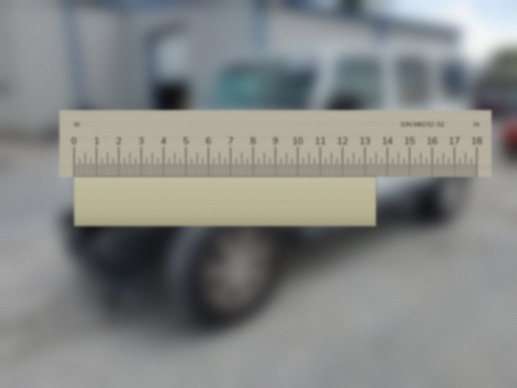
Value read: 13.5,in
